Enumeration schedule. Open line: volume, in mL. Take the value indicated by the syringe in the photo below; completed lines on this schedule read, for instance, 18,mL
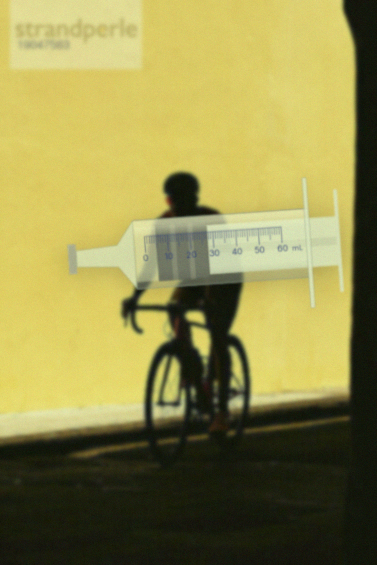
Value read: 5,mL
